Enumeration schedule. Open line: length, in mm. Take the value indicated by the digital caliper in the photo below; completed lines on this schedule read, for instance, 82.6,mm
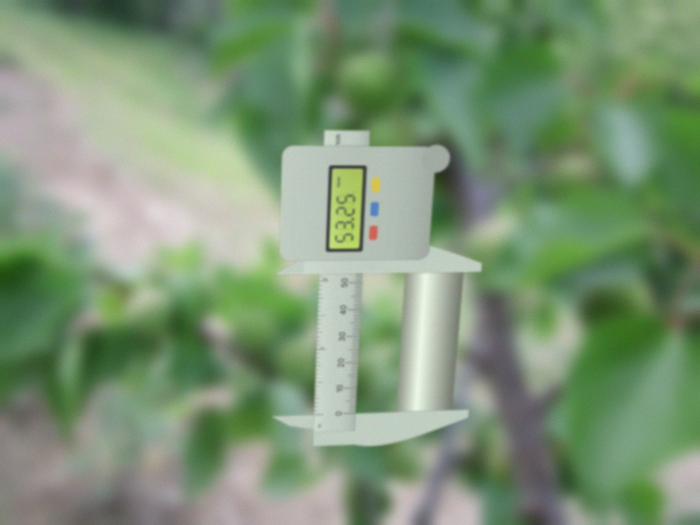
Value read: 53.25,mm
